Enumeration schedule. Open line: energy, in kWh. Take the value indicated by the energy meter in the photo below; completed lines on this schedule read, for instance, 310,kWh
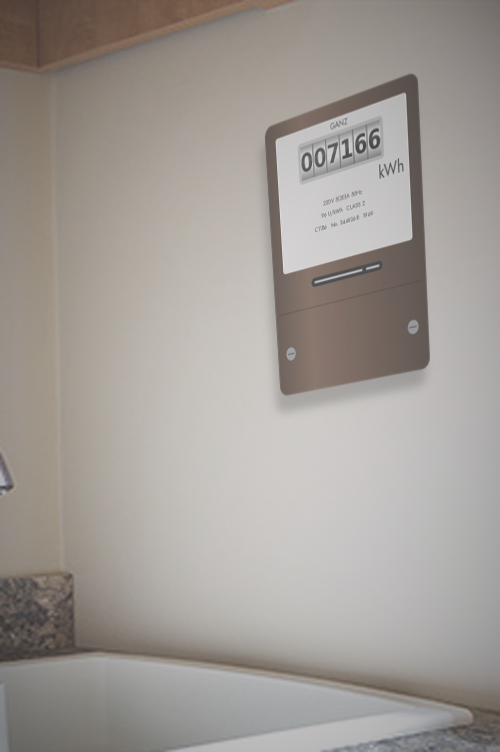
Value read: 7166,kWh
